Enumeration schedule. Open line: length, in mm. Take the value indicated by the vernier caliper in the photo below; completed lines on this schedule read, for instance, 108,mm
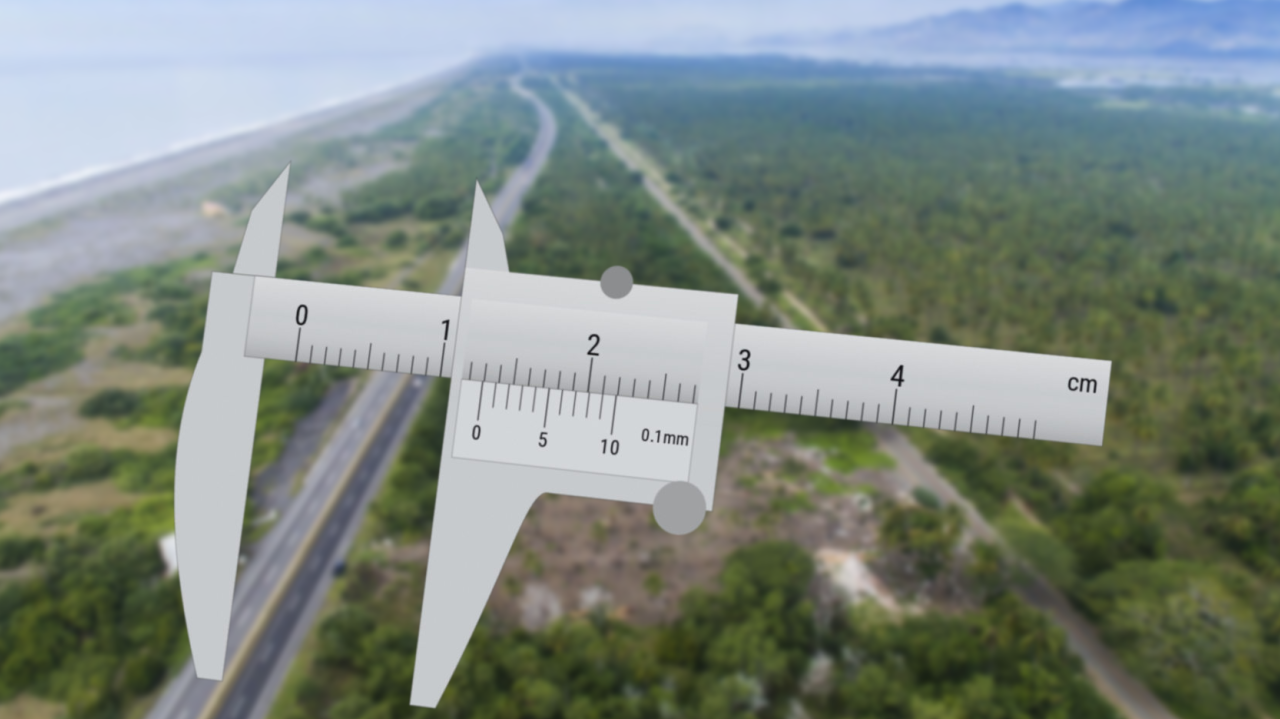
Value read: 12.9,mm
